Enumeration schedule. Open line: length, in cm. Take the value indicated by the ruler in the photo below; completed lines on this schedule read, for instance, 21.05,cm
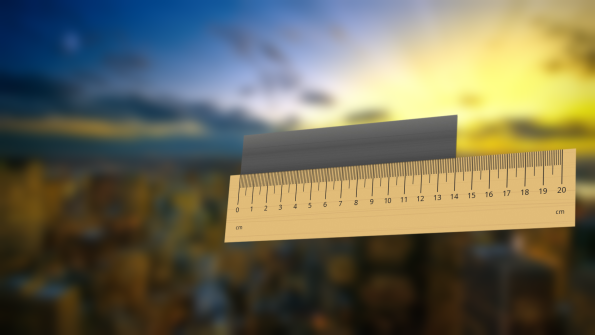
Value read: 14,cm
